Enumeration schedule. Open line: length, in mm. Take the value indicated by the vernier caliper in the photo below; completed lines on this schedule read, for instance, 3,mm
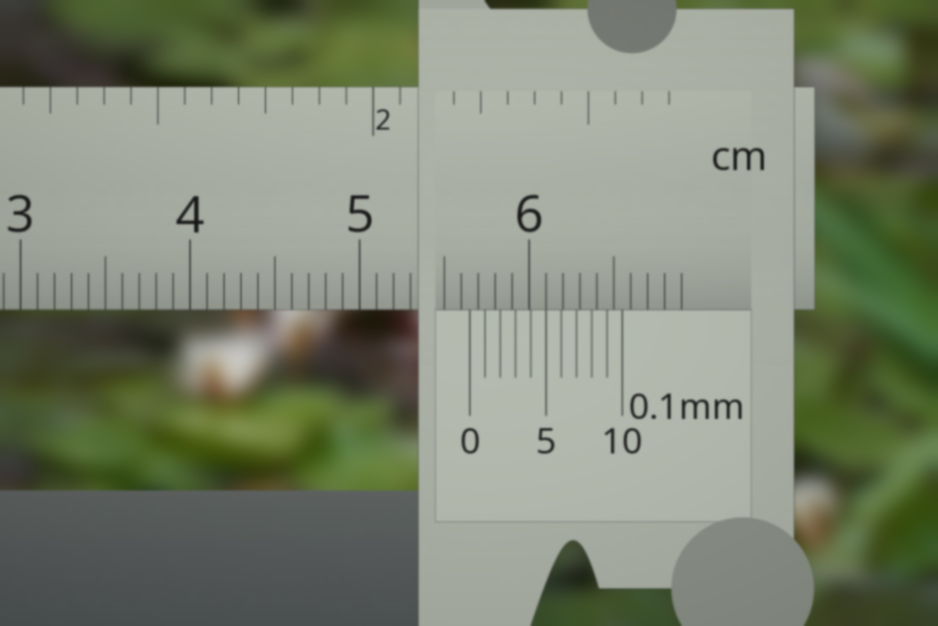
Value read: 56.5,mm
